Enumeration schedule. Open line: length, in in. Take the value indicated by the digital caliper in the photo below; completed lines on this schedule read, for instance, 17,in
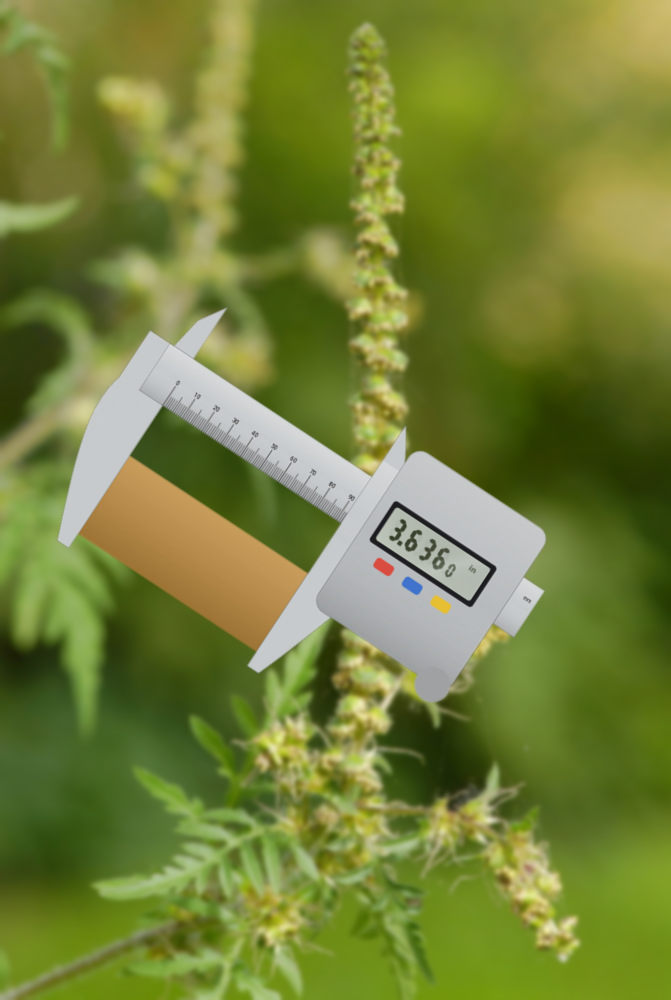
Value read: 3.6360,in
